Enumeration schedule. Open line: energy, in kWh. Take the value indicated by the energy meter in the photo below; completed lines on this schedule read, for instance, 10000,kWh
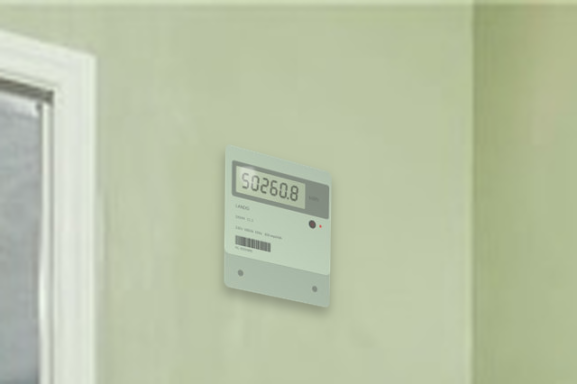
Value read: 50260.8,kWh
